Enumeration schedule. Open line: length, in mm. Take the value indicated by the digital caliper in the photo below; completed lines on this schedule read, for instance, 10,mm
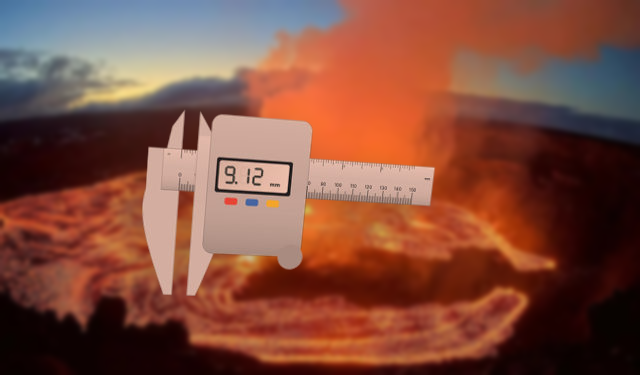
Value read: 9.12,mm
